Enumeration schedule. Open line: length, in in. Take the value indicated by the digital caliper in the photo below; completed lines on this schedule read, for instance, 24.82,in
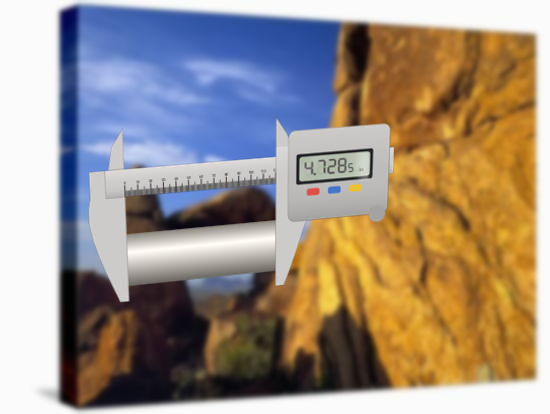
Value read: 4.7285,in
